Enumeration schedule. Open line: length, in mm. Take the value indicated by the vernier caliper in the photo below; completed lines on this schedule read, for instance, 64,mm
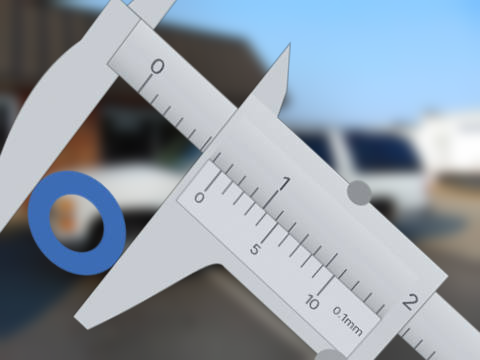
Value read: 6.7,mm
